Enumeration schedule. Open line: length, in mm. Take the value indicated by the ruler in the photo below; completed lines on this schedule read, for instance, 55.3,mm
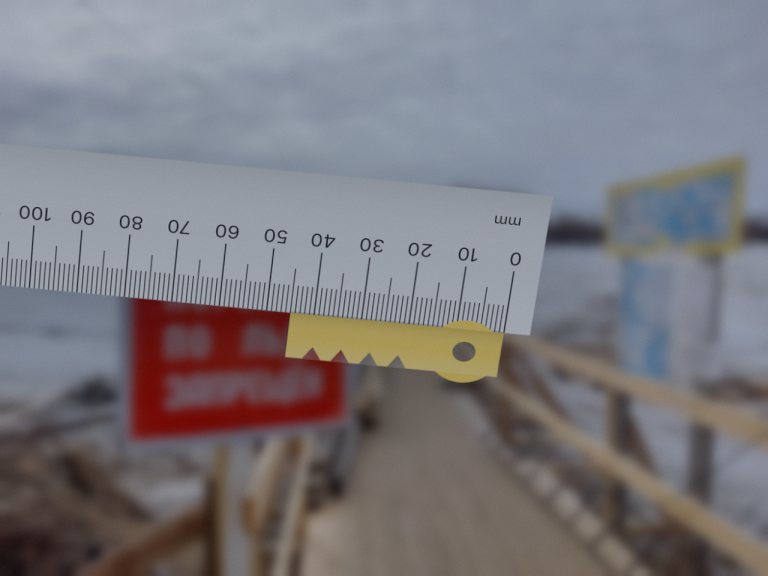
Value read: 45,mm
